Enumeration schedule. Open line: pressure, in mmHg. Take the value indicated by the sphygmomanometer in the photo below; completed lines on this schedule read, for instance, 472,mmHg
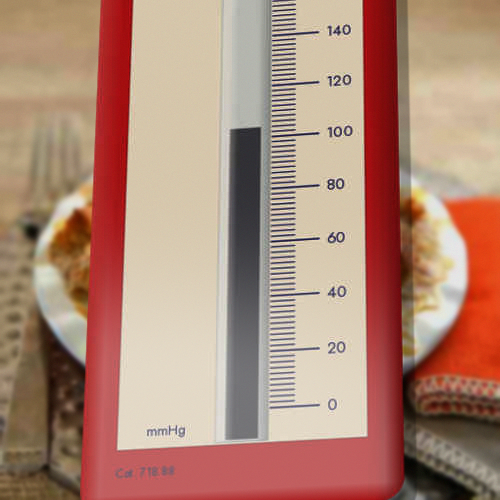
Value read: 104,mmHg
